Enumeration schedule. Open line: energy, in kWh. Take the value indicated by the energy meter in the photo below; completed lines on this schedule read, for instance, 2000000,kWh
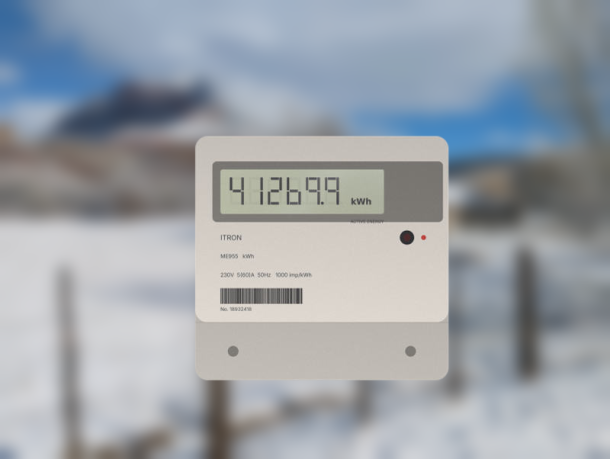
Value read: 41269.9,kWh
